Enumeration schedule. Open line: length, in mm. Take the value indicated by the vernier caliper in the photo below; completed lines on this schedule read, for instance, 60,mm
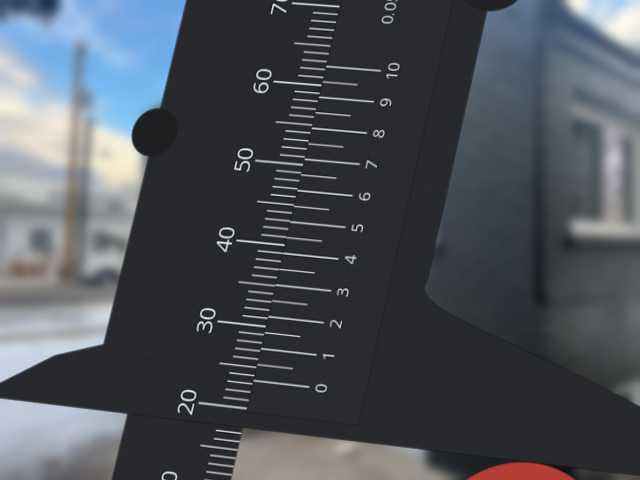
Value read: 23.4,mm
